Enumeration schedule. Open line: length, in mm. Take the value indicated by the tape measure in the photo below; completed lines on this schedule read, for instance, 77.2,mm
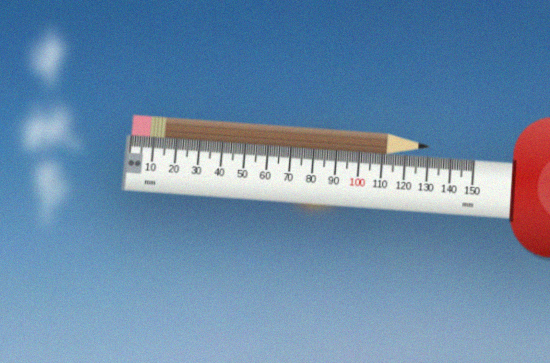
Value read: 130,mm
